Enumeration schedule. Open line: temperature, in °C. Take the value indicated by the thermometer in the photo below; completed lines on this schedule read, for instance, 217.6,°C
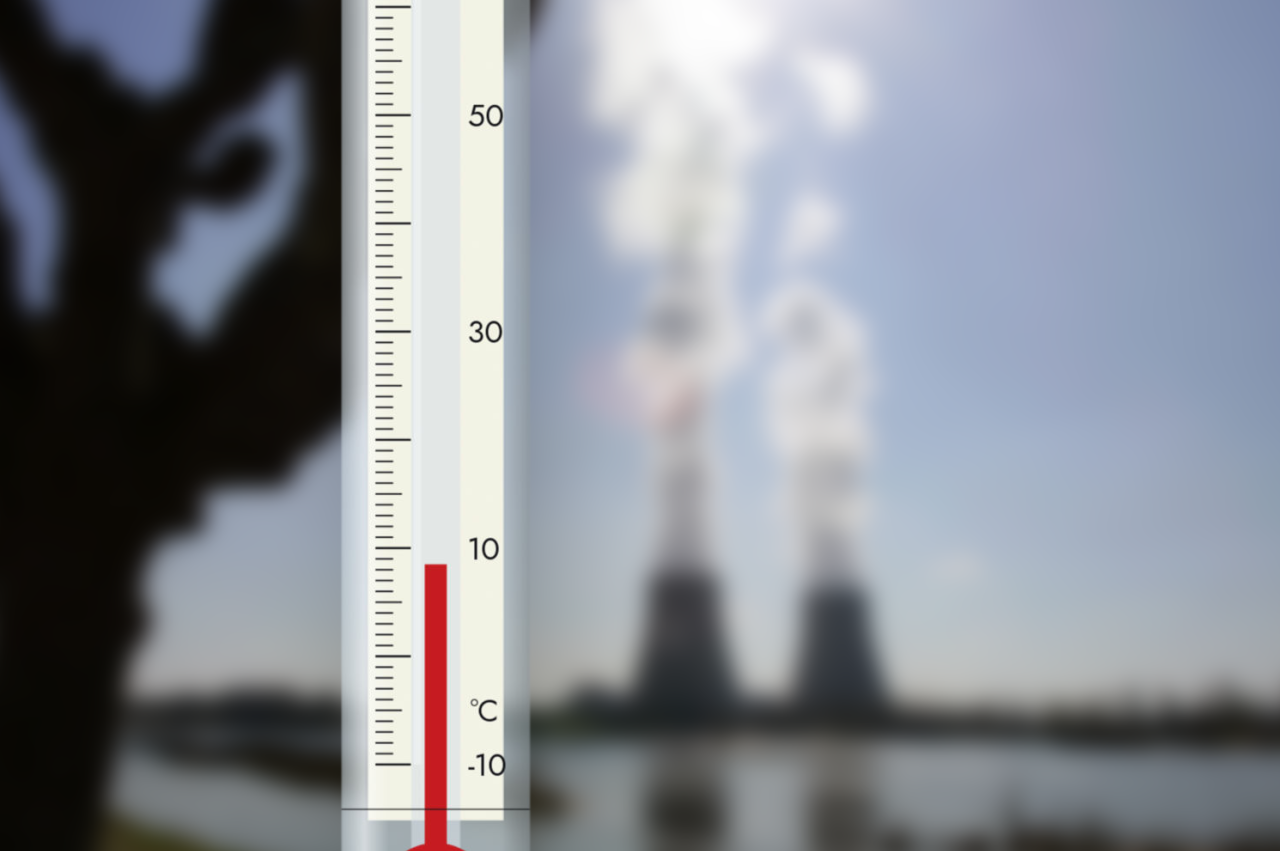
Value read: 8.5,°C
